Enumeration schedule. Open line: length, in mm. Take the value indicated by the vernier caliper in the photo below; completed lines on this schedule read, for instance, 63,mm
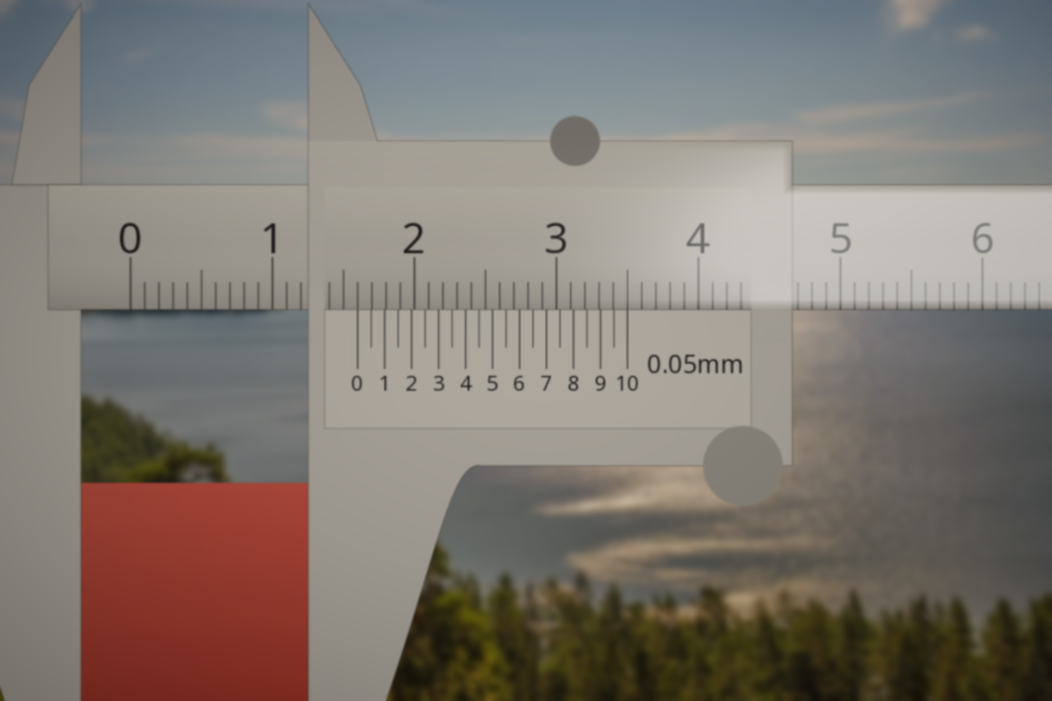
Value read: 16.0,mm
